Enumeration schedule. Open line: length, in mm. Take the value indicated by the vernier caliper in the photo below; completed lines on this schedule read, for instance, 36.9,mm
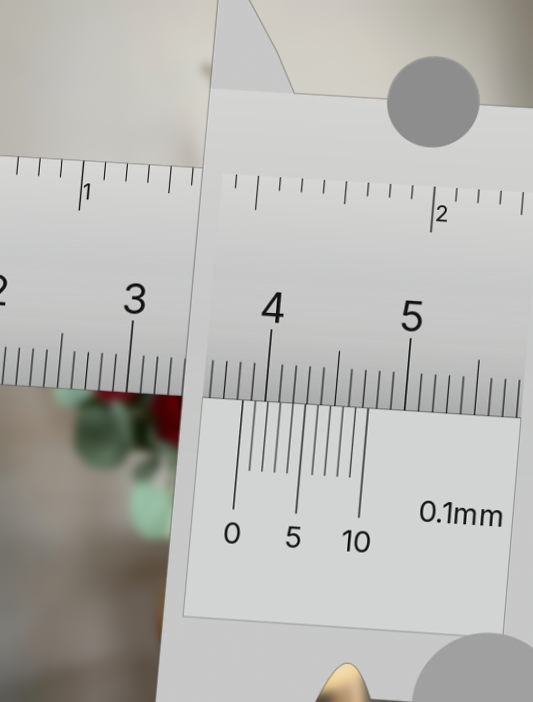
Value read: 38.4,mm
